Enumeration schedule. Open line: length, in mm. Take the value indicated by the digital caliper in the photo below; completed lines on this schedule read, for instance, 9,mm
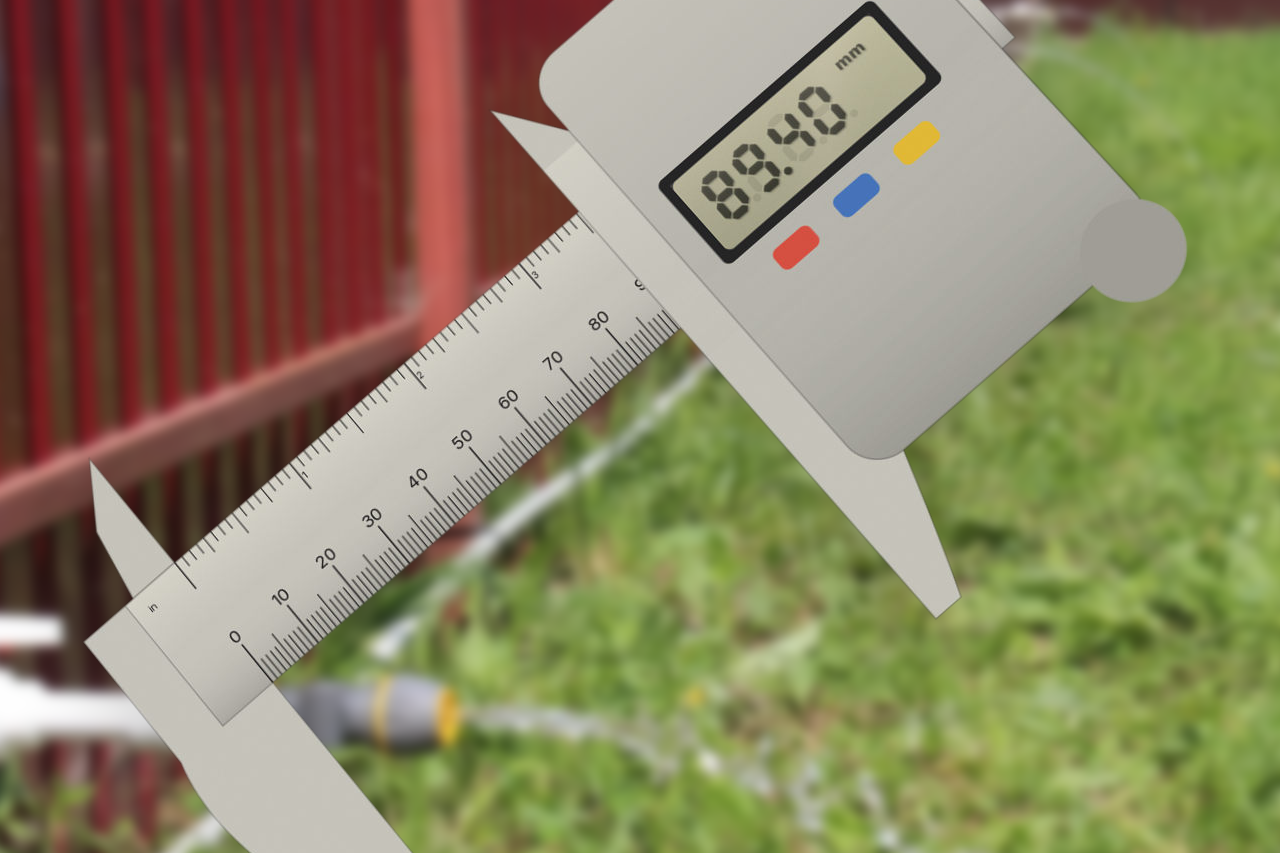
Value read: 89.40,mm
